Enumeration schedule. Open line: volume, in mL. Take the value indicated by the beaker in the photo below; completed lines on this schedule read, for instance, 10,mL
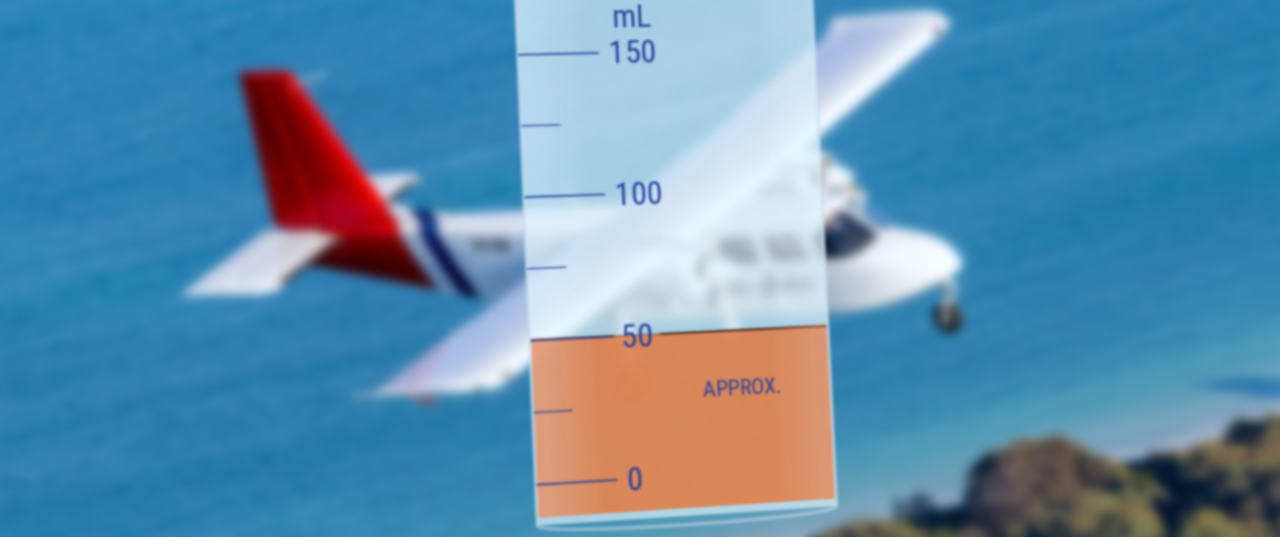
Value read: 50,mL
